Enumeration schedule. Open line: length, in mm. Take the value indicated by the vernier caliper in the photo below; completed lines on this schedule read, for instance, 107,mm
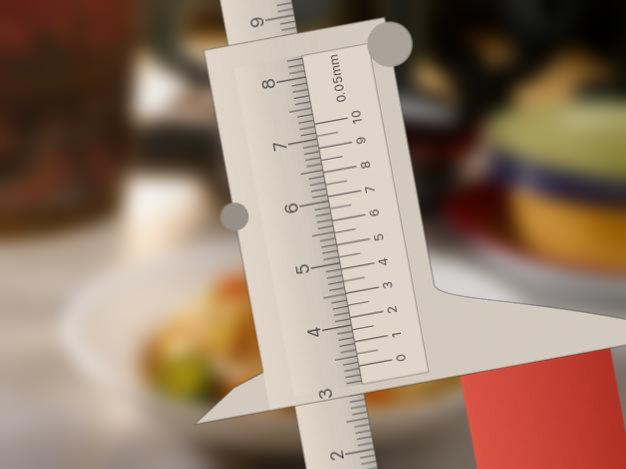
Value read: 33.4,mm
